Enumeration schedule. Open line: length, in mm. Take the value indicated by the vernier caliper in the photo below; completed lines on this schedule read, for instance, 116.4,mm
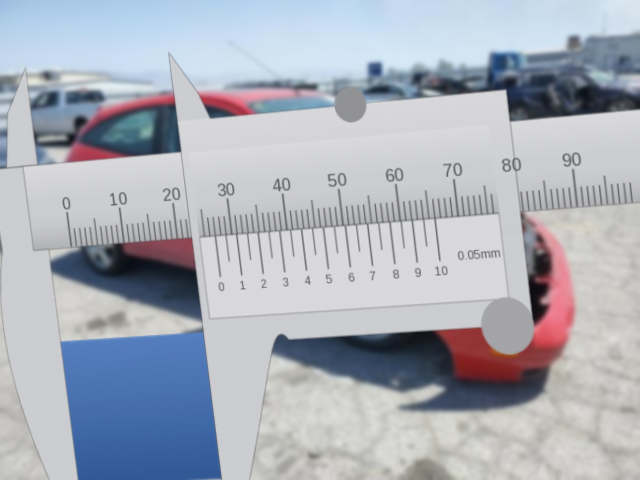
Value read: 27.0,mm
